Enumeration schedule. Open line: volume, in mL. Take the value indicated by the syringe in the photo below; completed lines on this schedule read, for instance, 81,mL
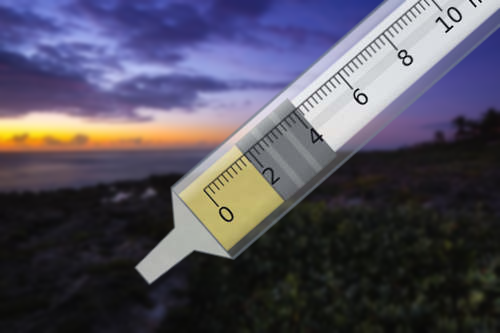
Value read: 1.8,mL
